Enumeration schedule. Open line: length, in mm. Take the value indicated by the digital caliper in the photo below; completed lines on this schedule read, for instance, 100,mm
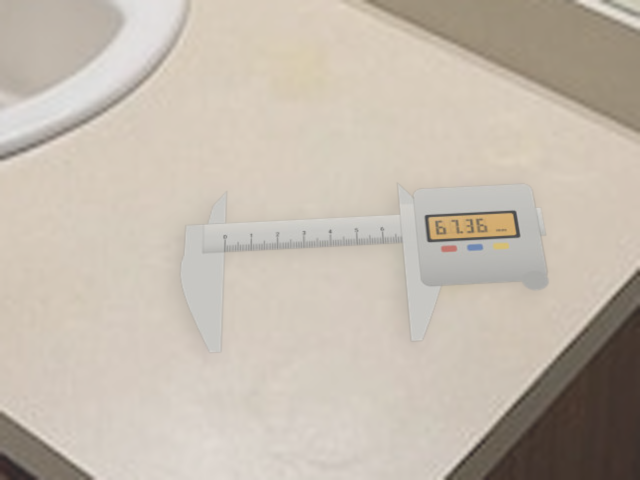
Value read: 67.36,mm
